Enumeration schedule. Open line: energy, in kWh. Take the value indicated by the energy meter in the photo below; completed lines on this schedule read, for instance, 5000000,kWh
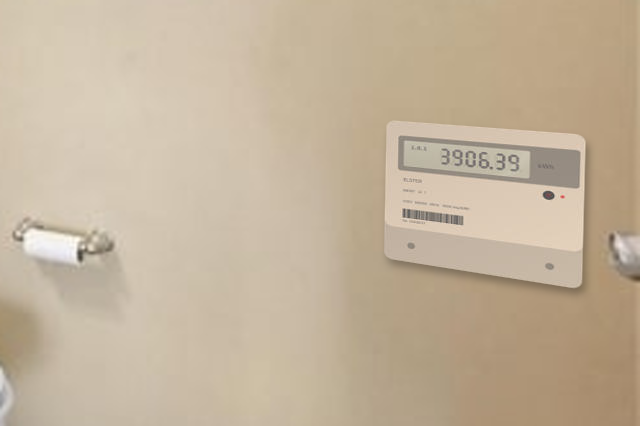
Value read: 3906.39,kWh
